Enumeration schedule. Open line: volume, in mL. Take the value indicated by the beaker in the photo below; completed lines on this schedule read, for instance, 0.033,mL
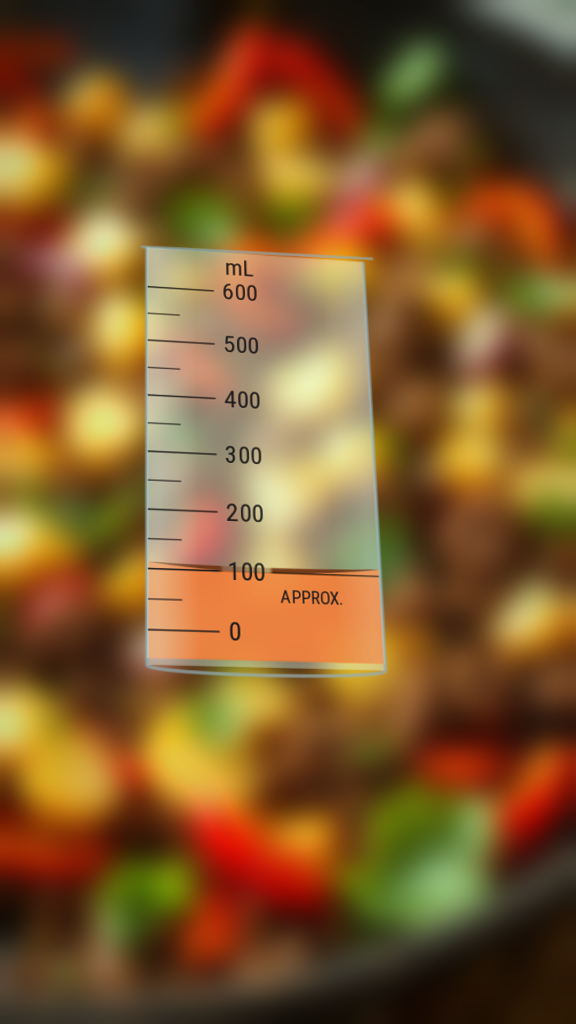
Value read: 100,mL
